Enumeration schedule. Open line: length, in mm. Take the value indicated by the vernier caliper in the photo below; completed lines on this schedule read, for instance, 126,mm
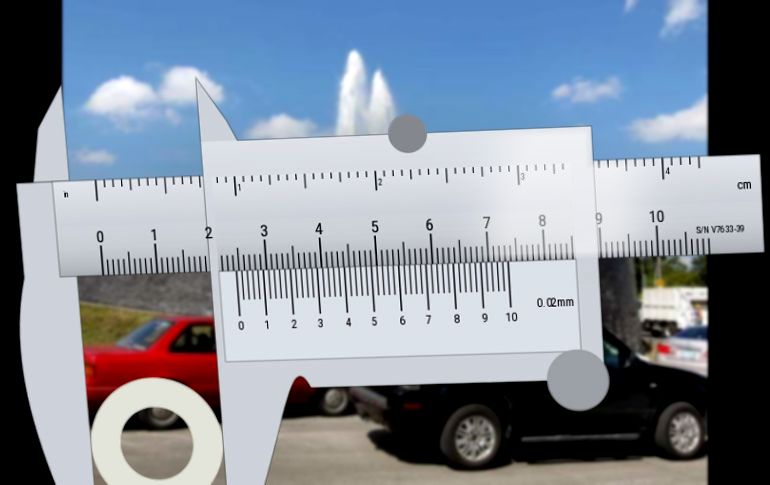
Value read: 24.5,mm
